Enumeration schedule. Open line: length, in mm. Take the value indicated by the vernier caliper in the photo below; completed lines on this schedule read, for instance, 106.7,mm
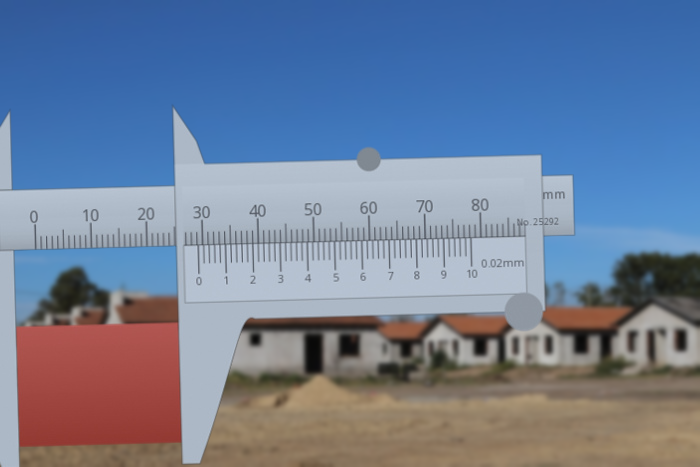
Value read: 29.2,mm
